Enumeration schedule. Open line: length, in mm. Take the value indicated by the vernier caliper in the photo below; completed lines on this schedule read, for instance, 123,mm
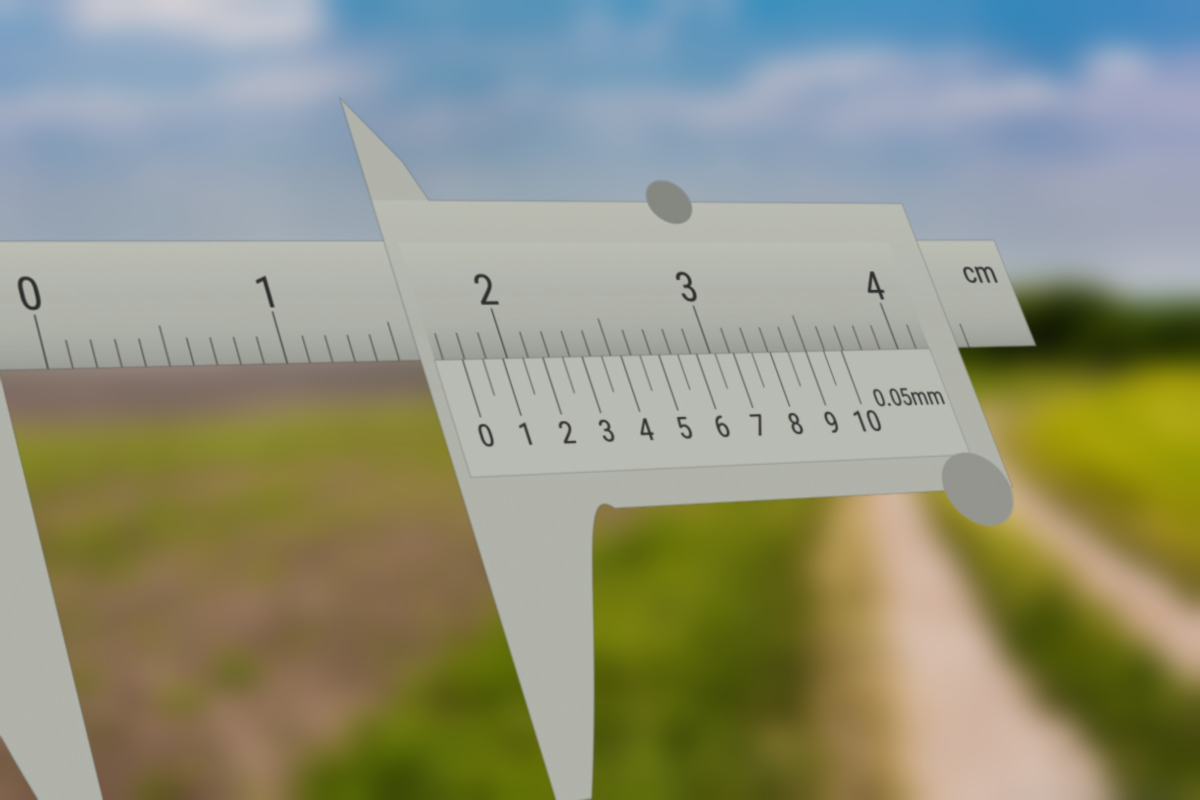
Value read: 17.9,mm
